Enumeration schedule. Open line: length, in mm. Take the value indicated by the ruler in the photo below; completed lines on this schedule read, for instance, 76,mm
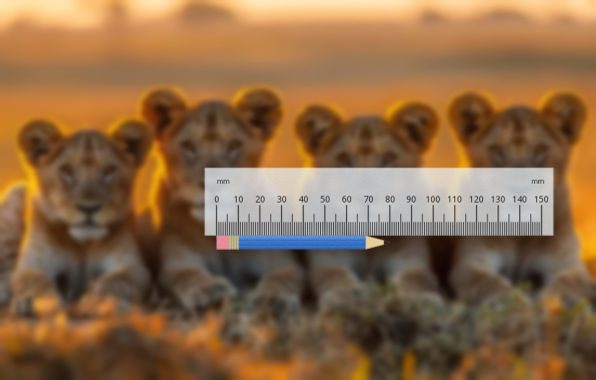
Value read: 80,mm
